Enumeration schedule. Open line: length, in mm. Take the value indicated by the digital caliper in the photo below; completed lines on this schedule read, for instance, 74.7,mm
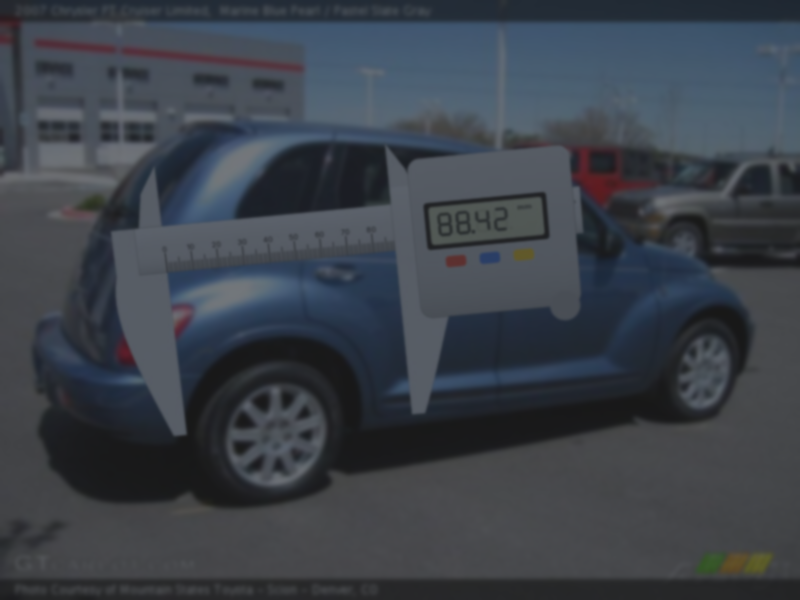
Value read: 88.42,mm
